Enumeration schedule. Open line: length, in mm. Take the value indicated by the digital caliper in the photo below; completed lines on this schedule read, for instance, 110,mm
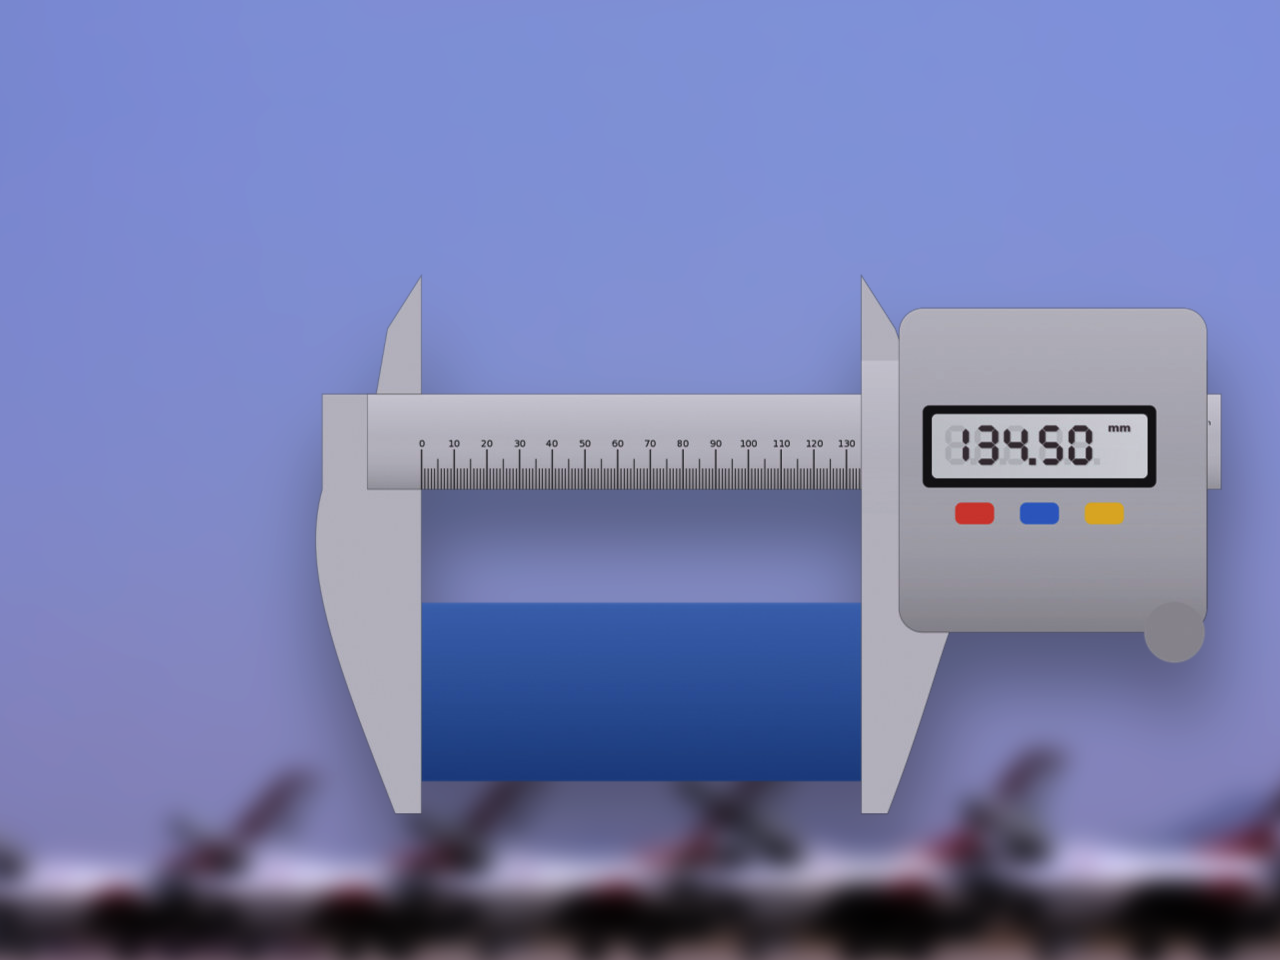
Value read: 134.50,mm
